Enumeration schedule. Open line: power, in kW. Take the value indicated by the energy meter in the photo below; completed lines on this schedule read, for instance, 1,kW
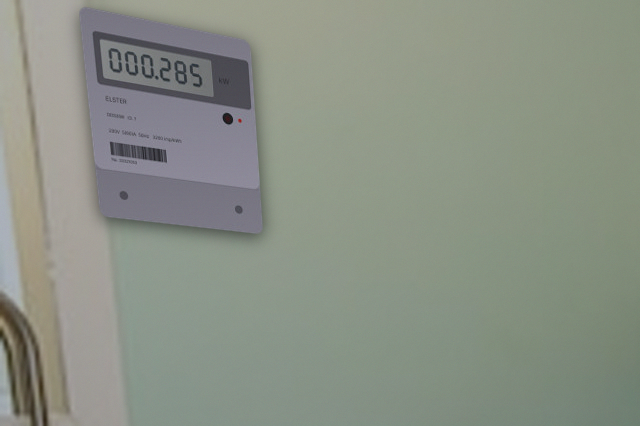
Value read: 0.285,kW
